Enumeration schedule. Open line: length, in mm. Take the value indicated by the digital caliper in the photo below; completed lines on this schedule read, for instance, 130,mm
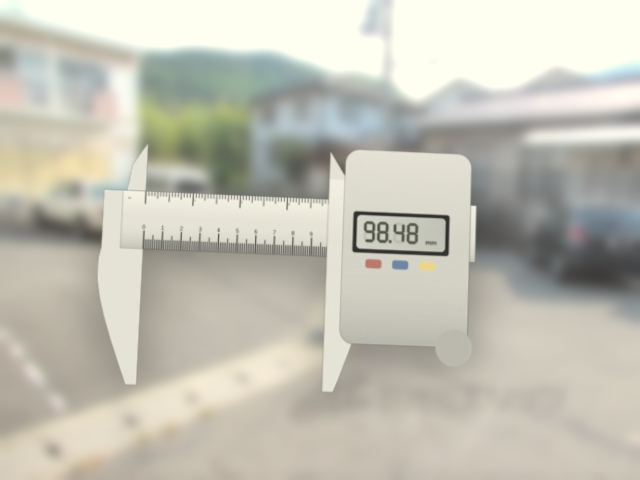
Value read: 98.48,mm
